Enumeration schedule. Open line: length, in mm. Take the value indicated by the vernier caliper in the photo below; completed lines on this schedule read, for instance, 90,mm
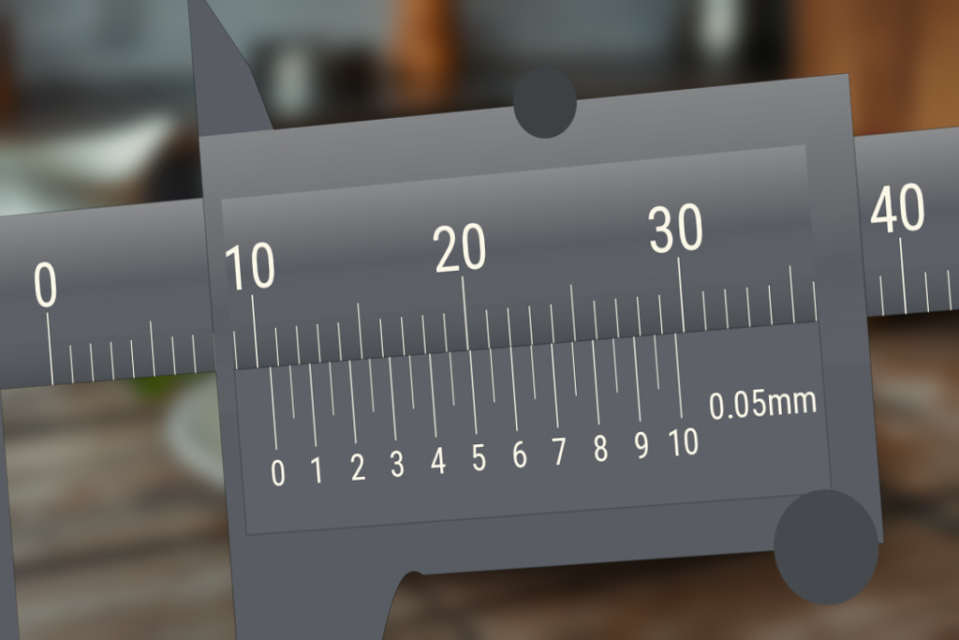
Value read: 10.6,mm
